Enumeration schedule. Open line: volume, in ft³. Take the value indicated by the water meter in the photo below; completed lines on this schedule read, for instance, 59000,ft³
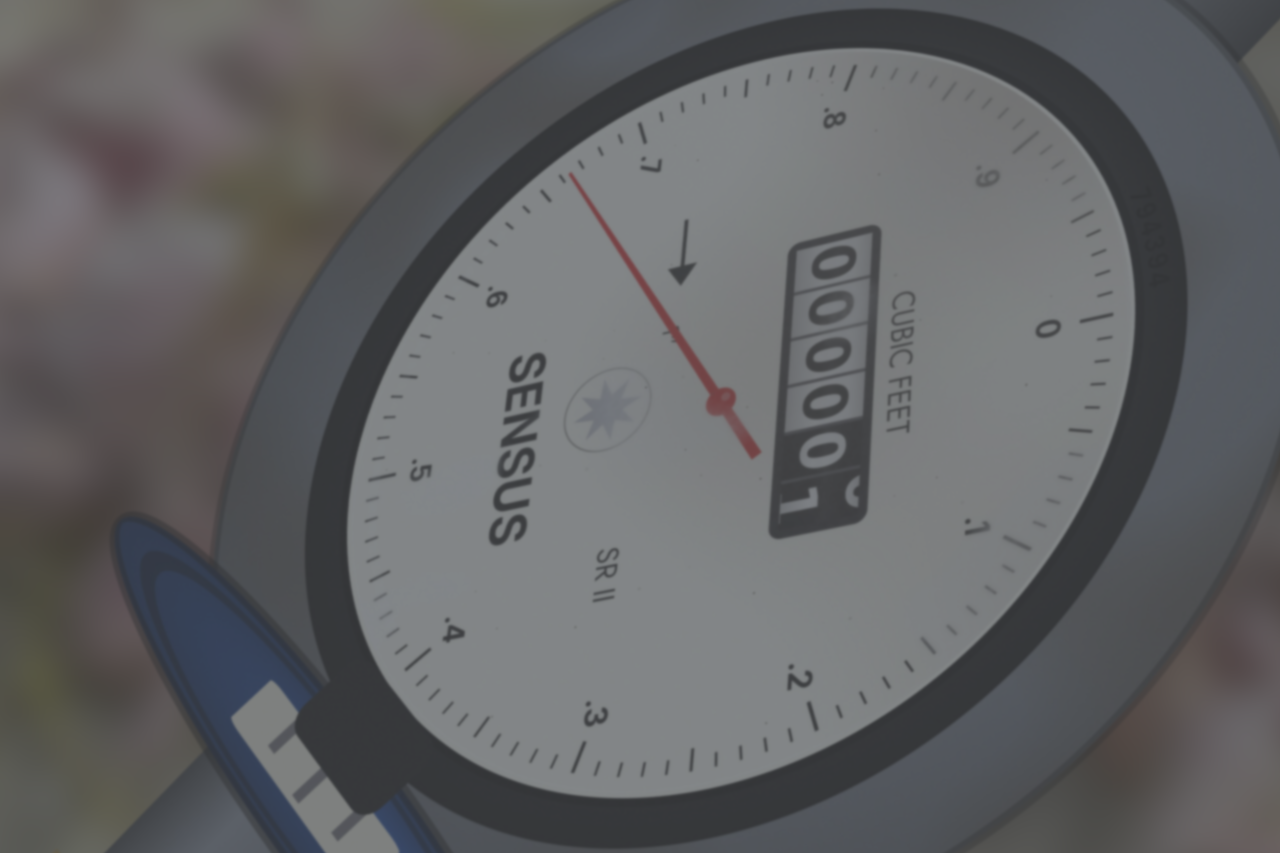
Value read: 0.66,ft³
